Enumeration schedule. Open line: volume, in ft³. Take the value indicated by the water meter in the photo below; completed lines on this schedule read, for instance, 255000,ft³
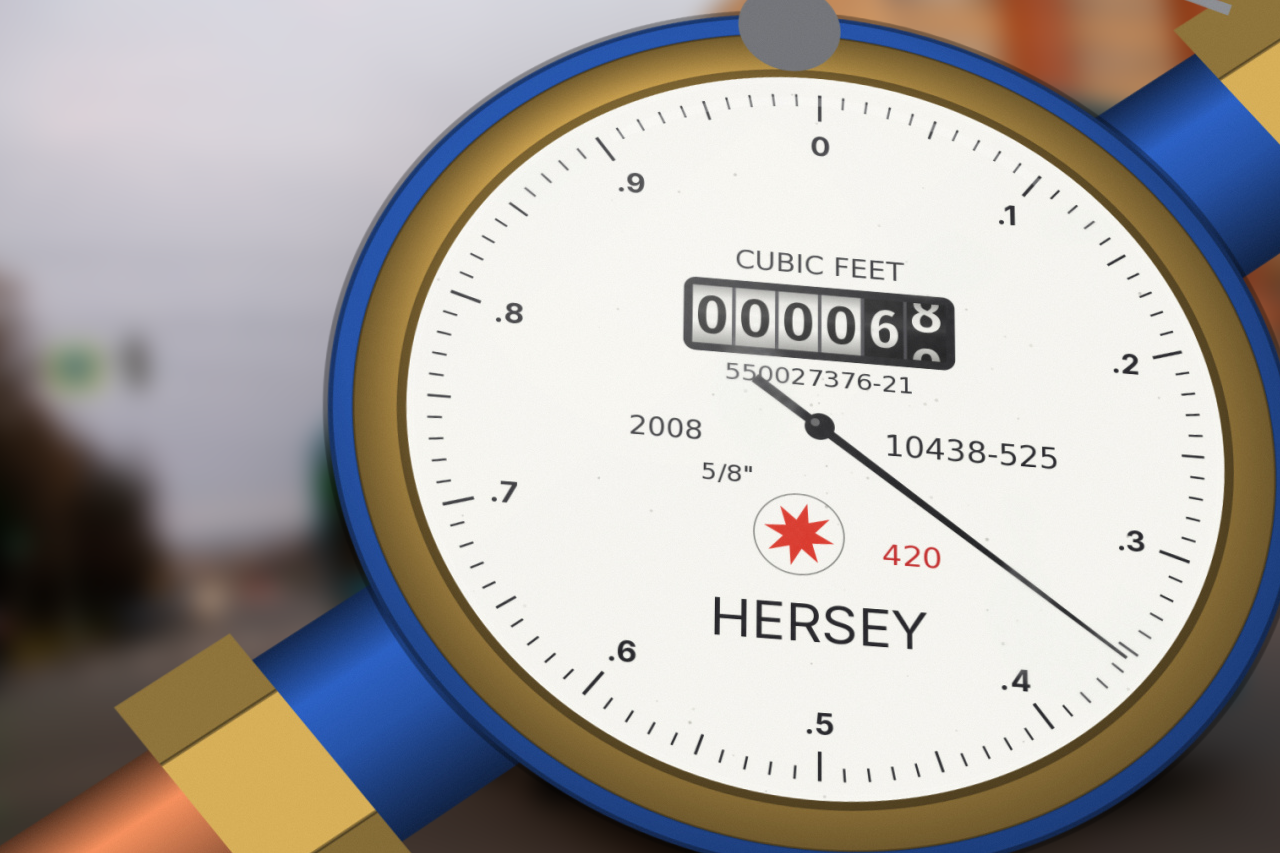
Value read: 68.35,ft³
